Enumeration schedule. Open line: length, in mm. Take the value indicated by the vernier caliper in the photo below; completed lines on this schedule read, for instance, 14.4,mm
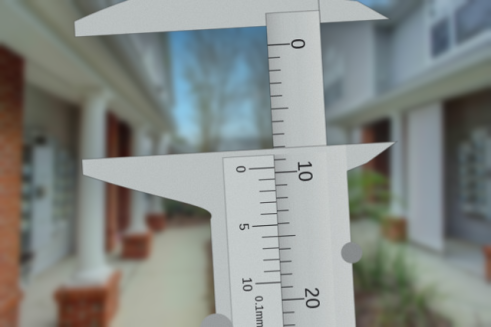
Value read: 9.6,mm
